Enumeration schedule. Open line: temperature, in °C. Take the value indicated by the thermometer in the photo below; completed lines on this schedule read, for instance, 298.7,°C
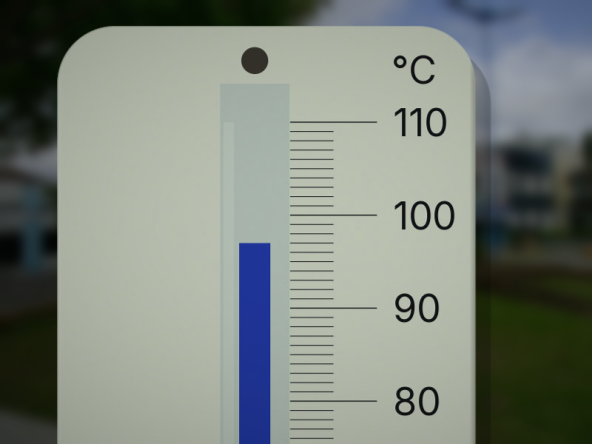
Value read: 97,°C
